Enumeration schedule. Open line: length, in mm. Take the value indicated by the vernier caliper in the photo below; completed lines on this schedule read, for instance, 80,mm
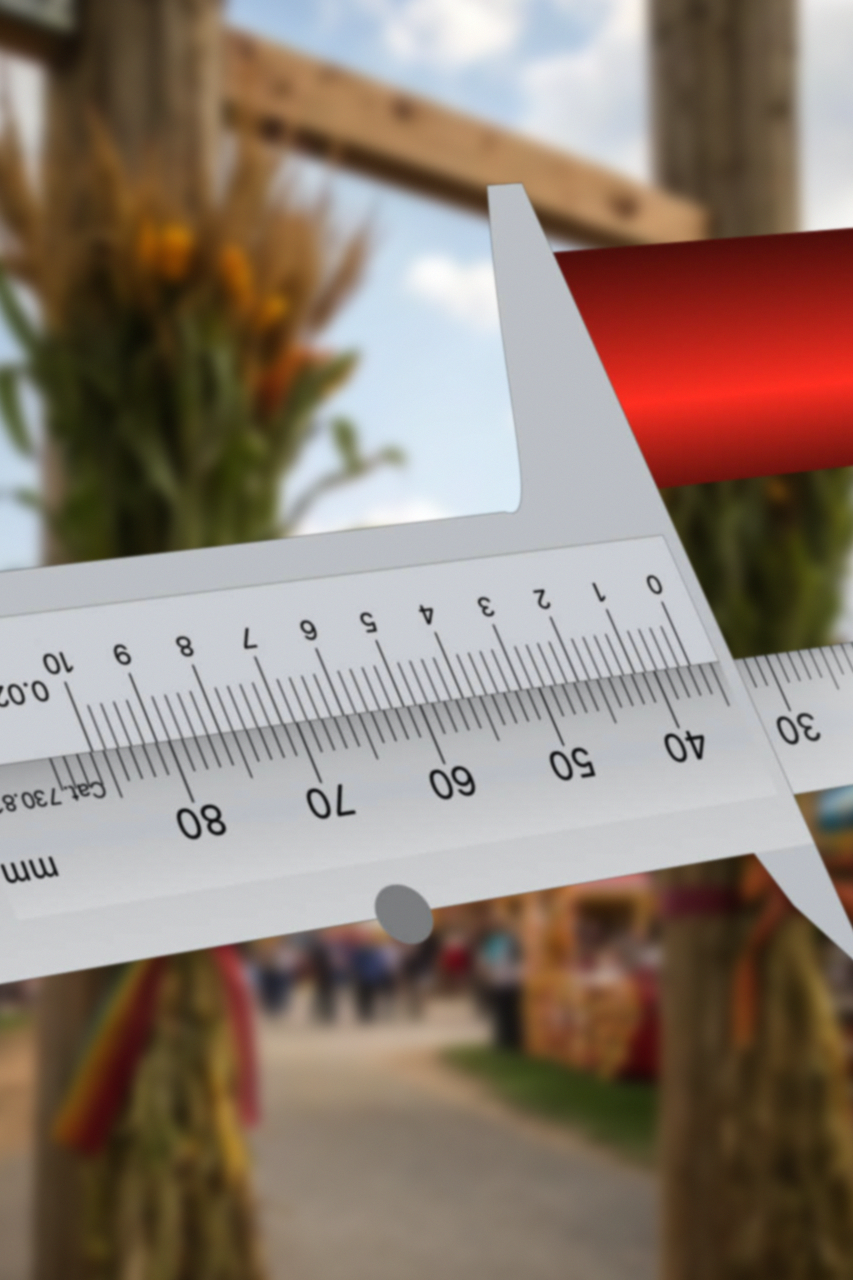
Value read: 36.8,mm
